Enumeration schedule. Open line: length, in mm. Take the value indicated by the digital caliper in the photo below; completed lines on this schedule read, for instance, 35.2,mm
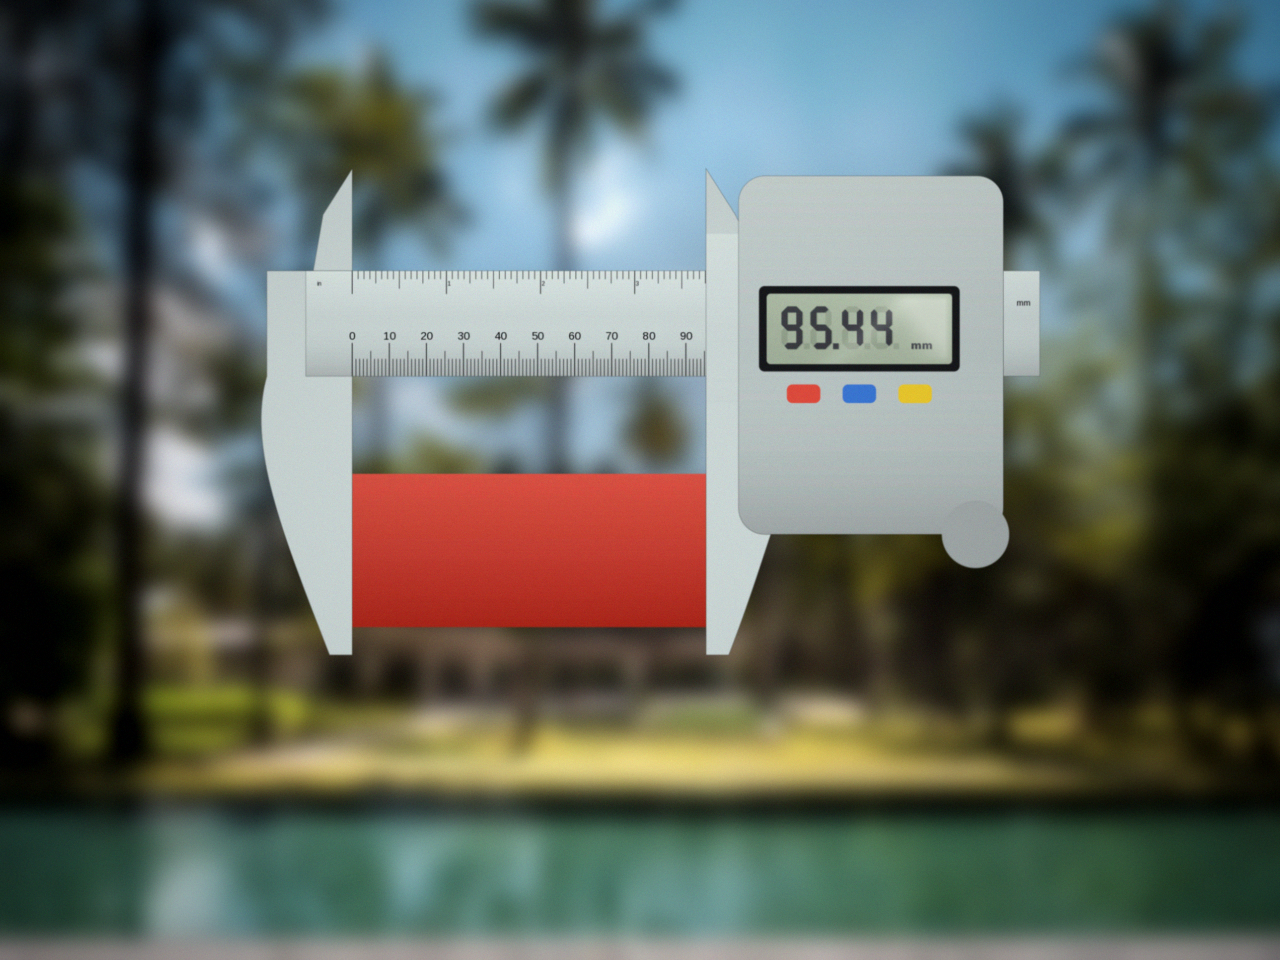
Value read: 95.44,mm
